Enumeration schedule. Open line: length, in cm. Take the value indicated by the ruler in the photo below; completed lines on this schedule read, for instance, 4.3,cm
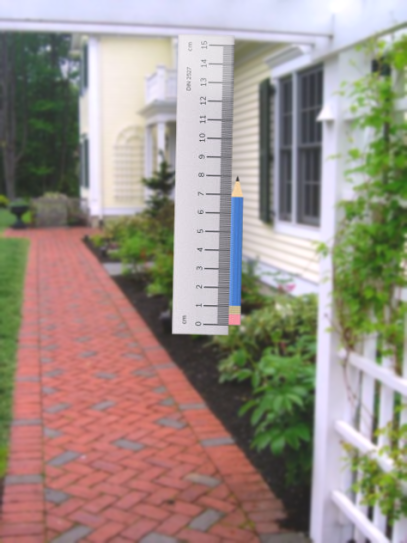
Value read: 8,cm
